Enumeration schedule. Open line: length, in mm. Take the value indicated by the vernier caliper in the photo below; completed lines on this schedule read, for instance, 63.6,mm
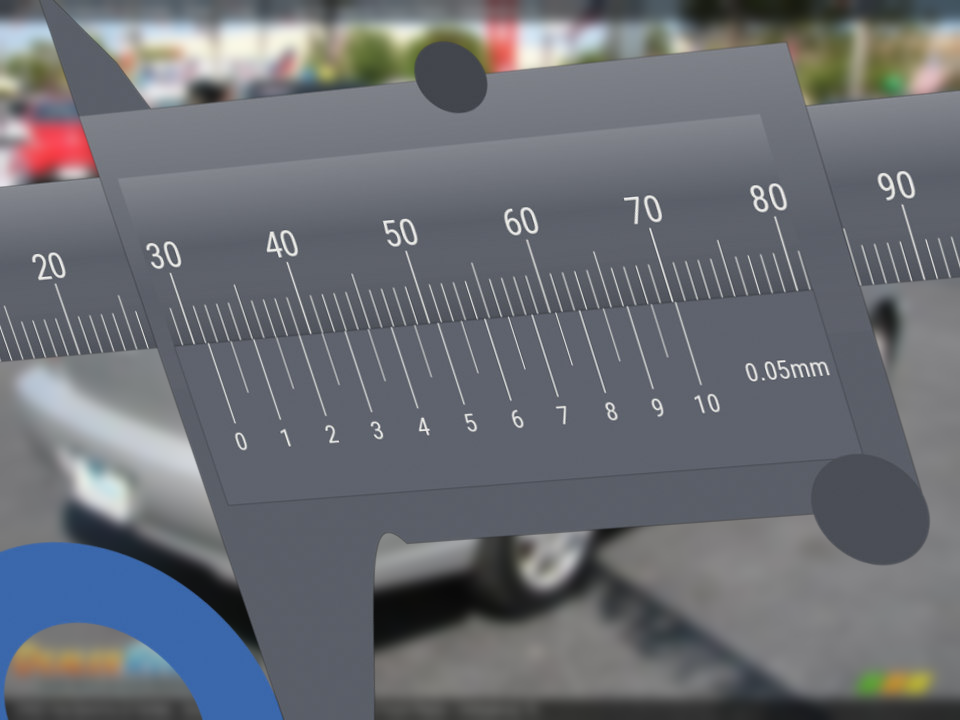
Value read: 31.2,mm
